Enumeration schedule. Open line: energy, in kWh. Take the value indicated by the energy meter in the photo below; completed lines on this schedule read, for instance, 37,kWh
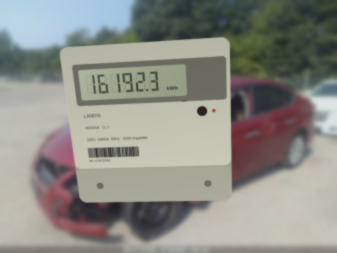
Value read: 16192.3,kWh
